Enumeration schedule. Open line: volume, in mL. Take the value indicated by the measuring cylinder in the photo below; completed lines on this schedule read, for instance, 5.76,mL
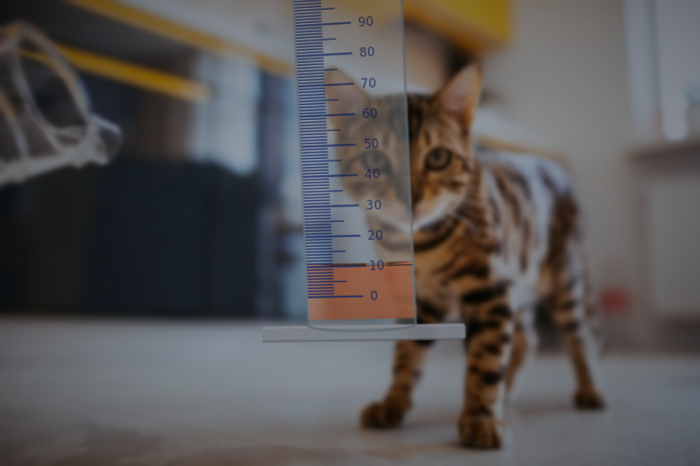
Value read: 10,mL
